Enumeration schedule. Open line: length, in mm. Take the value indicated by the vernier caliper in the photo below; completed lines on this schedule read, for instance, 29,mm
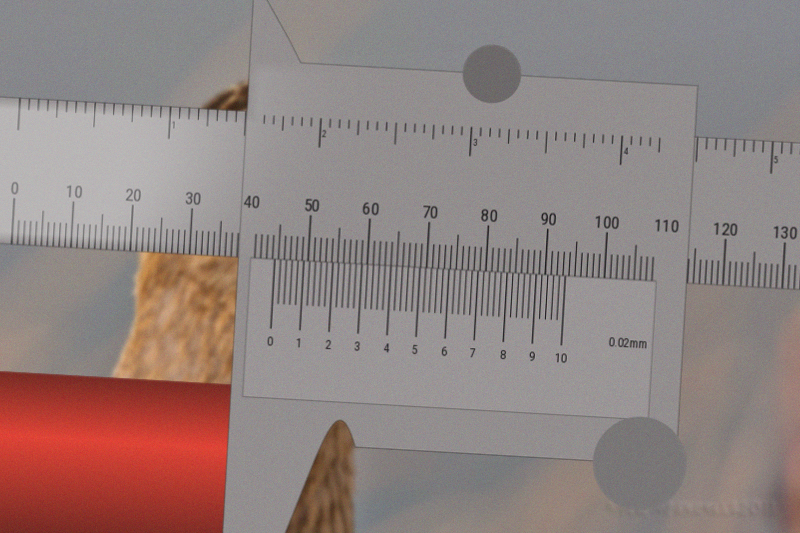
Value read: 44.4,mm
